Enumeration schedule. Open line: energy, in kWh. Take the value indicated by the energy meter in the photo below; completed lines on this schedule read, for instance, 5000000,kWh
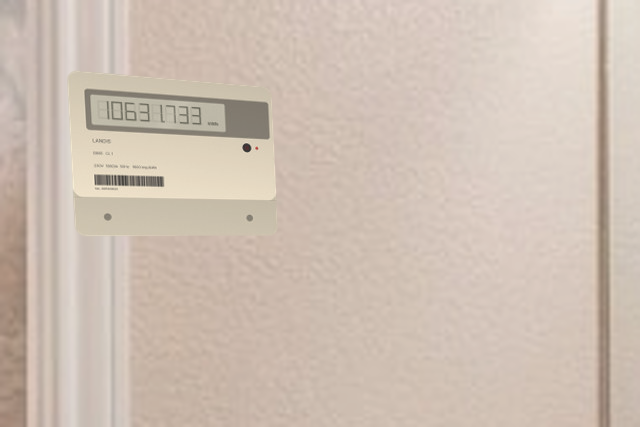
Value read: 10631.733,kWh
